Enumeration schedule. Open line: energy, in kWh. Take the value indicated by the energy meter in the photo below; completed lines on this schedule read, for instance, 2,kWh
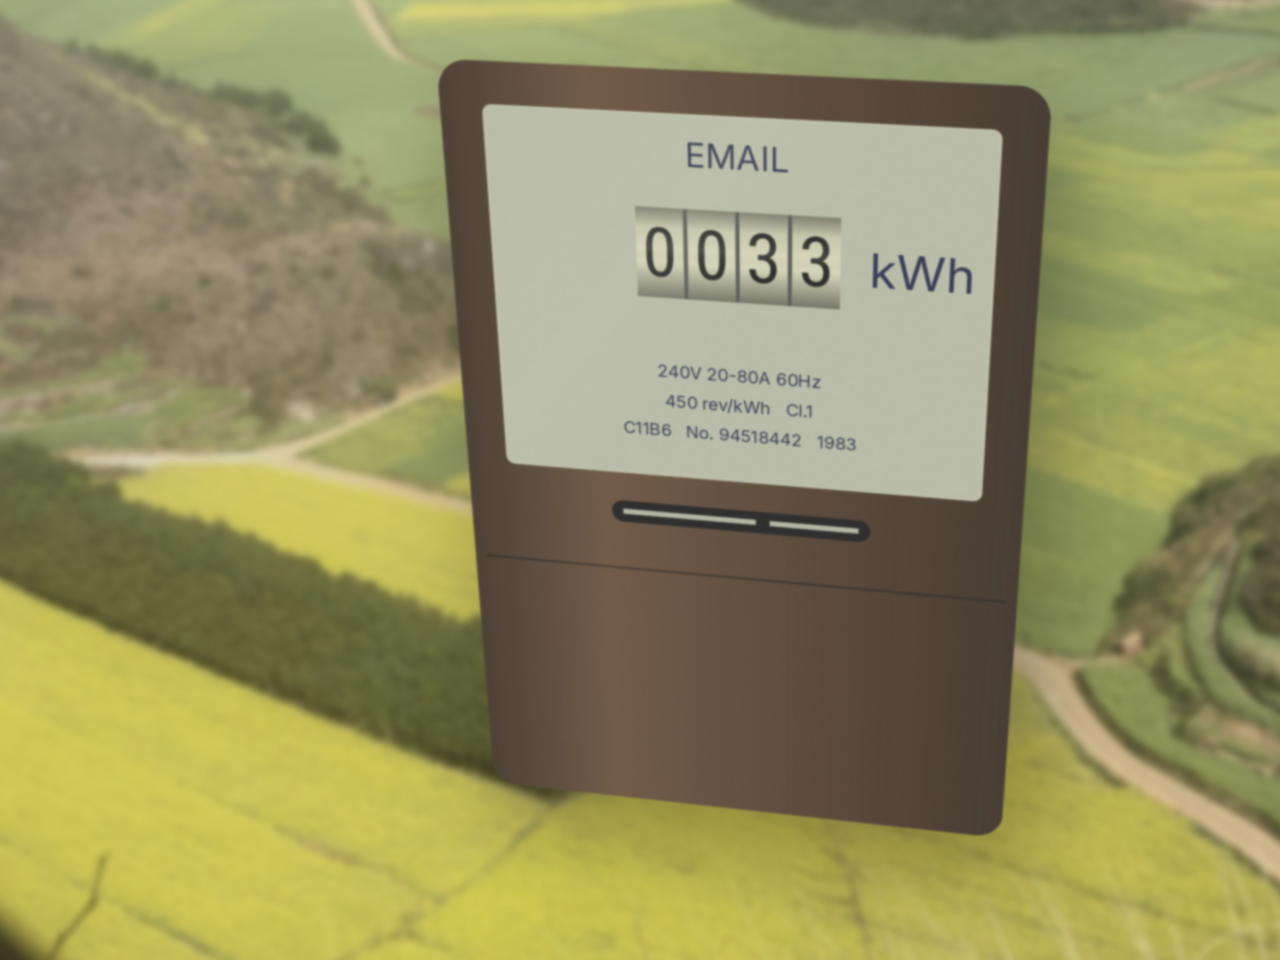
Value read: 33,kWh
